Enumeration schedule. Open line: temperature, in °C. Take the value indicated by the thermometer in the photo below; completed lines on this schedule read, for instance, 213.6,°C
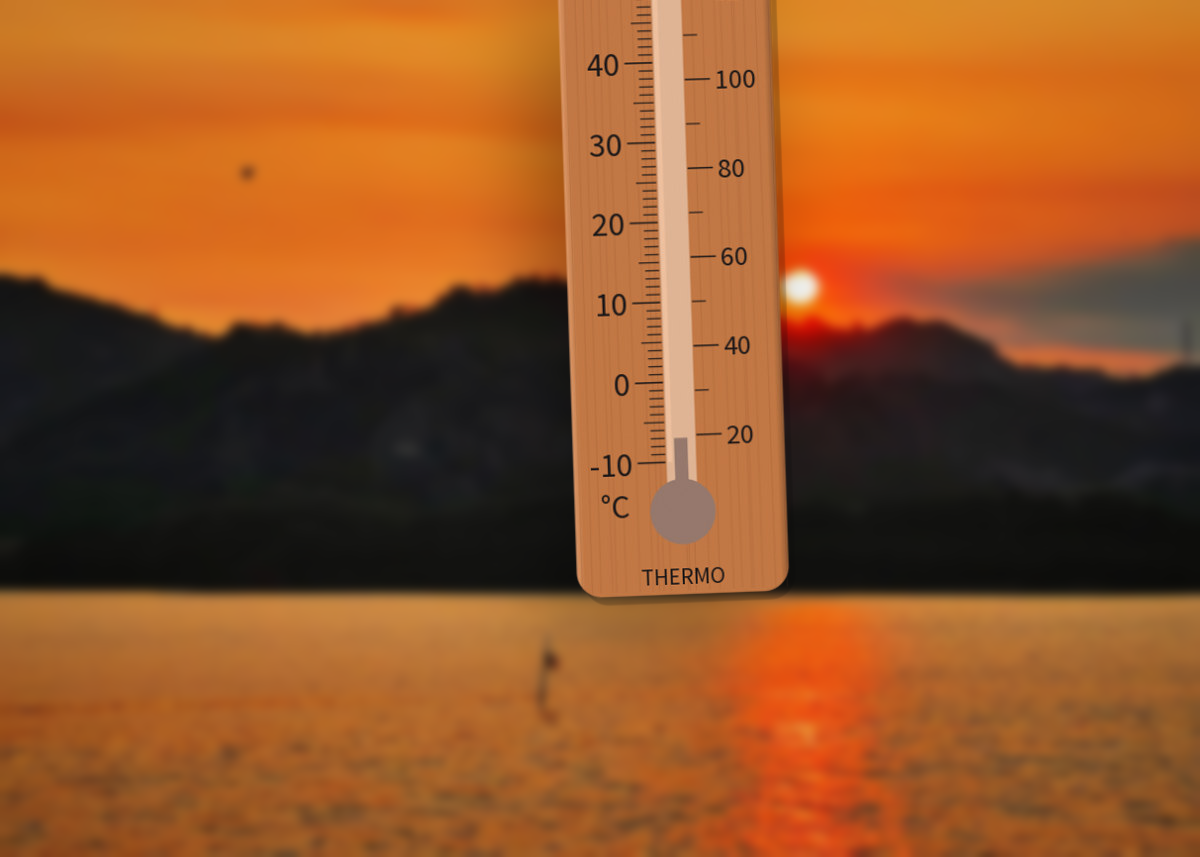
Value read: -7,°C
